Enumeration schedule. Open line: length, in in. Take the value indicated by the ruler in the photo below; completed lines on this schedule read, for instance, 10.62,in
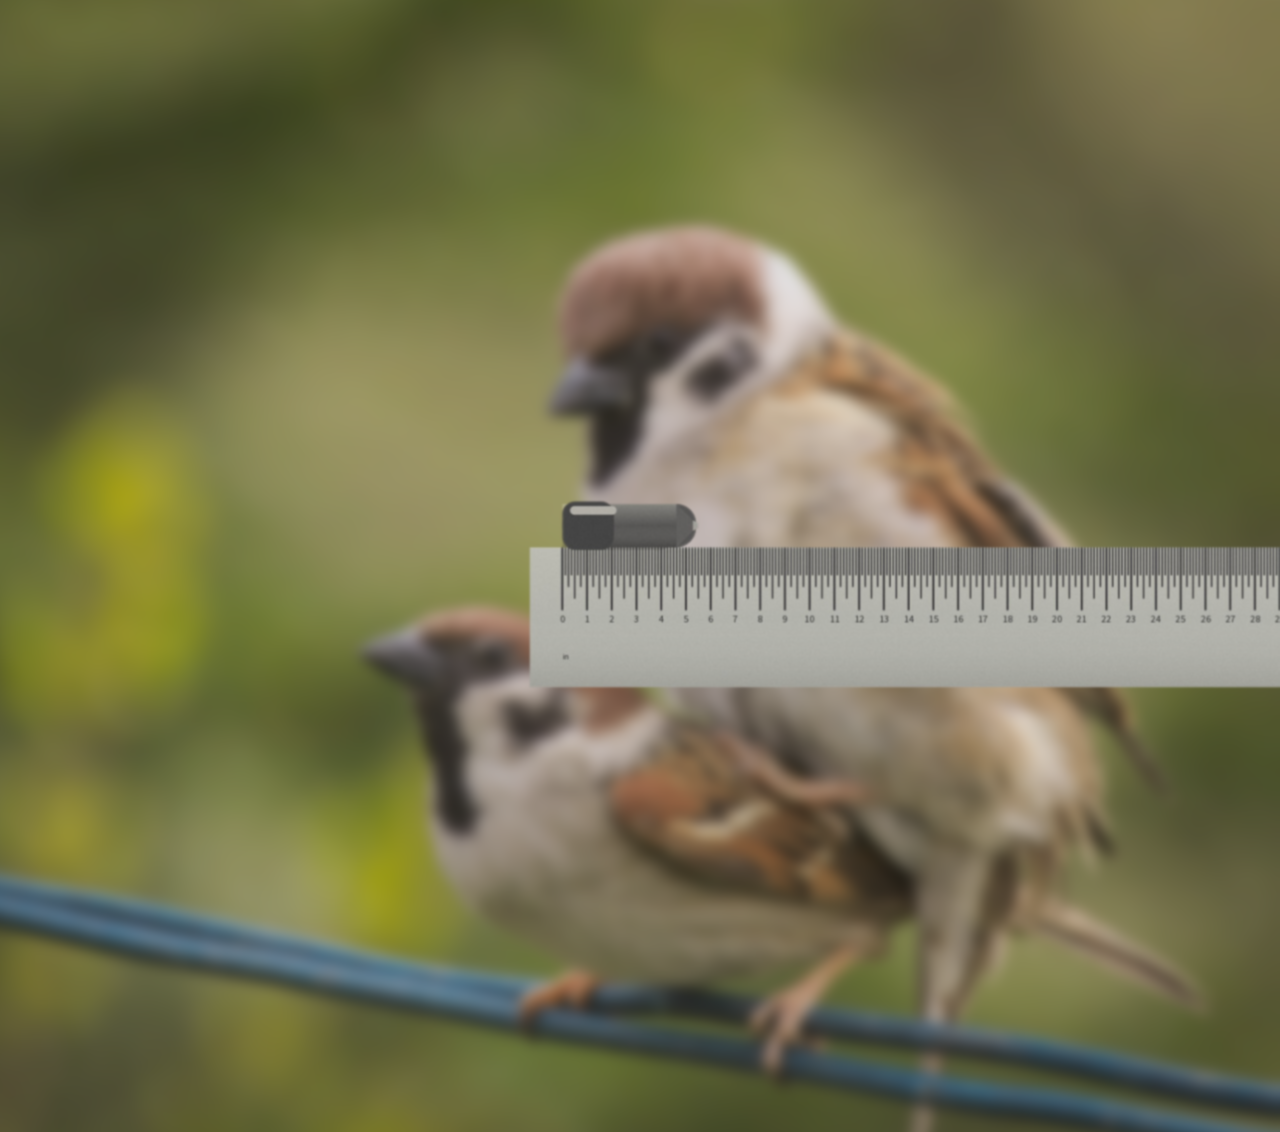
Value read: 5.5,in
